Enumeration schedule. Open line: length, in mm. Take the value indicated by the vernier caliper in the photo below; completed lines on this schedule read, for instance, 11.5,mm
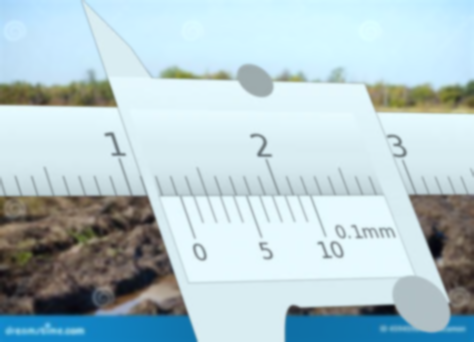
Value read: 13.2,mm
